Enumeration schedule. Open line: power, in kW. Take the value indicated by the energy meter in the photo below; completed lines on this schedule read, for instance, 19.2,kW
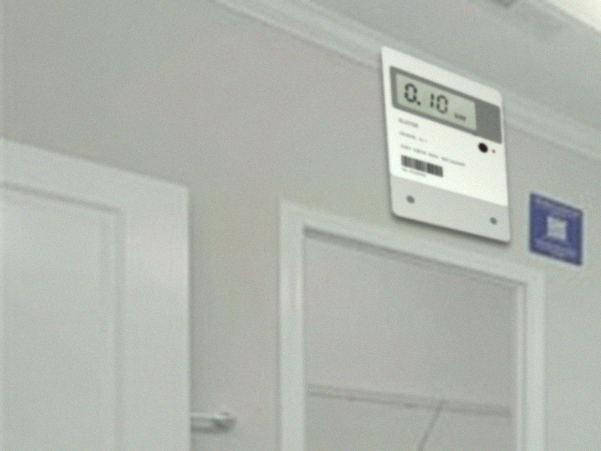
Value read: 0.10,kW
